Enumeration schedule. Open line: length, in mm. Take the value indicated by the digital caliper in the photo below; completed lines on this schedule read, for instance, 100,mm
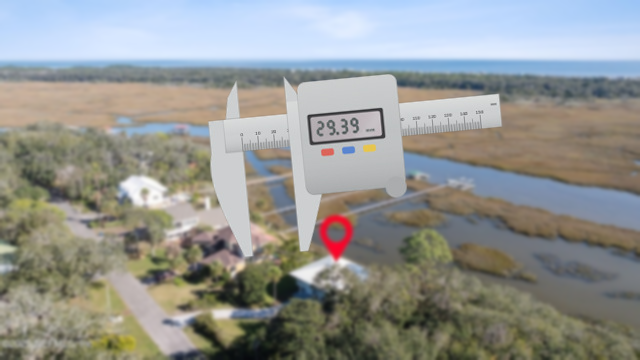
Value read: 29.39,mm
